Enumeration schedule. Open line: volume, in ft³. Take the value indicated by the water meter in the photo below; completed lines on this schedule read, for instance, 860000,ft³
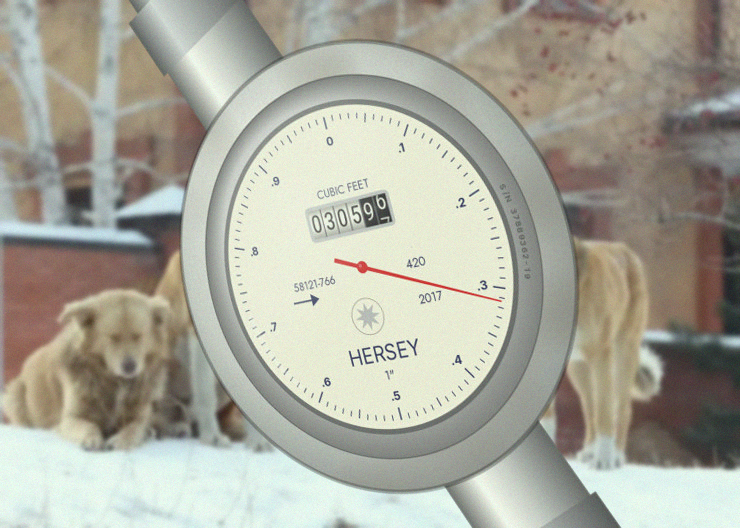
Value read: 30596.31,ft³
